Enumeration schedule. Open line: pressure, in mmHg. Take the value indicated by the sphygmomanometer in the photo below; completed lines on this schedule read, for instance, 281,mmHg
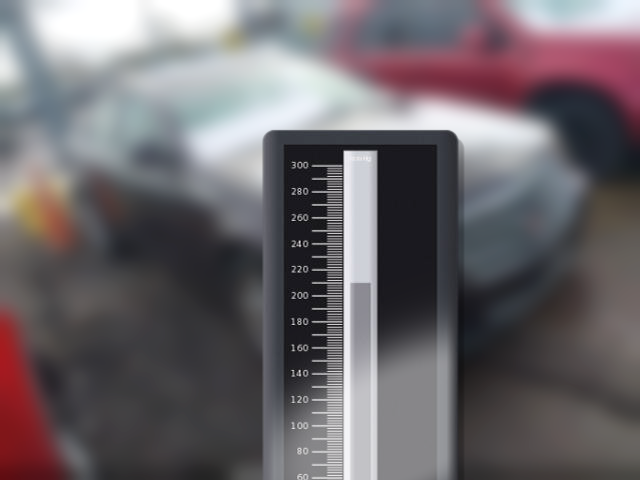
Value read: 210,mmHg
